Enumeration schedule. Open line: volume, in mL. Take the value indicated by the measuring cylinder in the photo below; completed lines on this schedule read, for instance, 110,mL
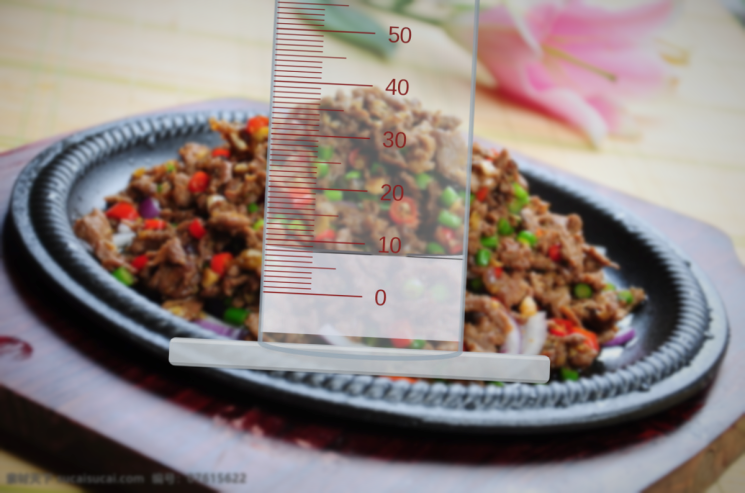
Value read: 8,mL
